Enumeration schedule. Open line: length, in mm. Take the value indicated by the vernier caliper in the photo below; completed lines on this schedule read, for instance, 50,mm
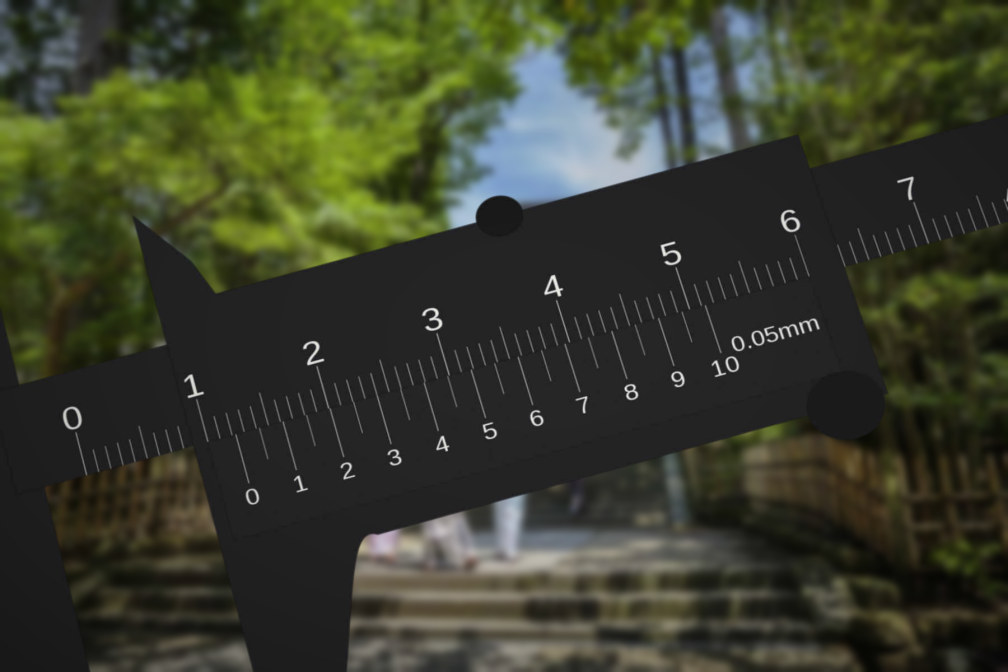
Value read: 12.3,mm
